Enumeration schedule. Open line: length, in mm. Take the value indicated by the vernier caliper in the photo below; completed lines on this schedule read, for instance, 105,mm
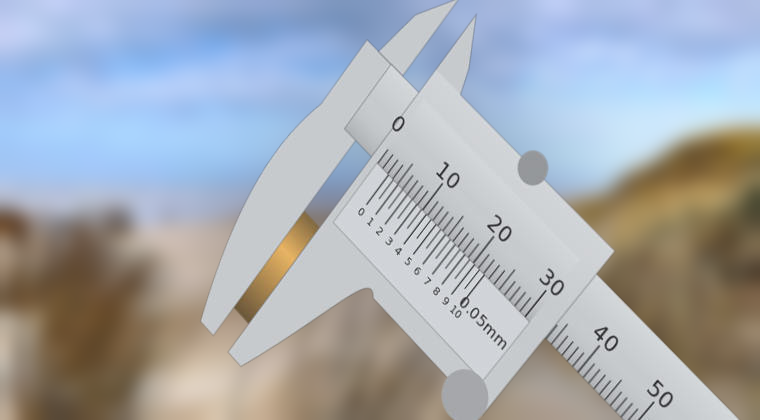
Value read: 3.2,mm
